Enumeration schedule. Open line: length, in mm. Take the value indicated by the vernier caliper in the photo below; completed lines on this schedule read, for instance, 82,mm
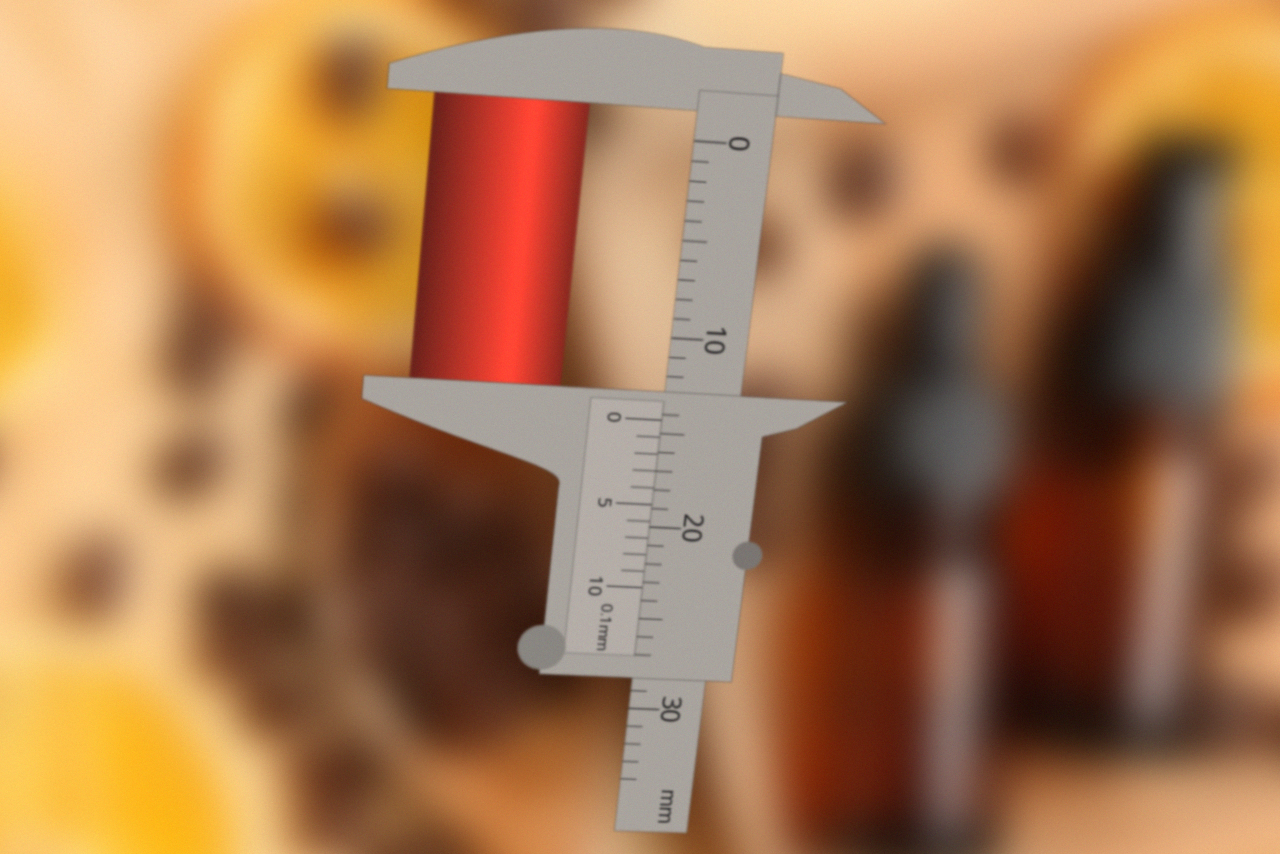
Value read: 14.3,mm
